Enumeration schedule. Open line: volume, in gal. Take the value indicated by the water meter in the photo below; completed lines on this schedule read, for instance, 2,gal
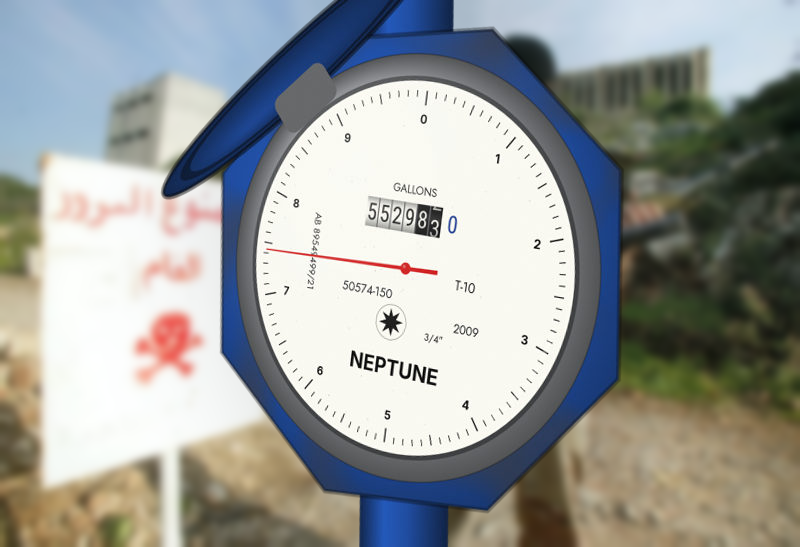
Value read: 5529827.4,gal
